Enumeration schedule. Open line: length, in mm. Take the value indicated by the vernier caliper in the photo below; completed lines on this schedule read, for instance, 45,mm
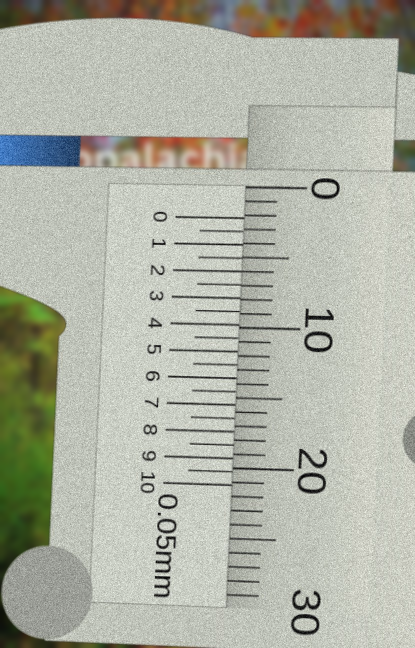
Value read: 2.2,mm
